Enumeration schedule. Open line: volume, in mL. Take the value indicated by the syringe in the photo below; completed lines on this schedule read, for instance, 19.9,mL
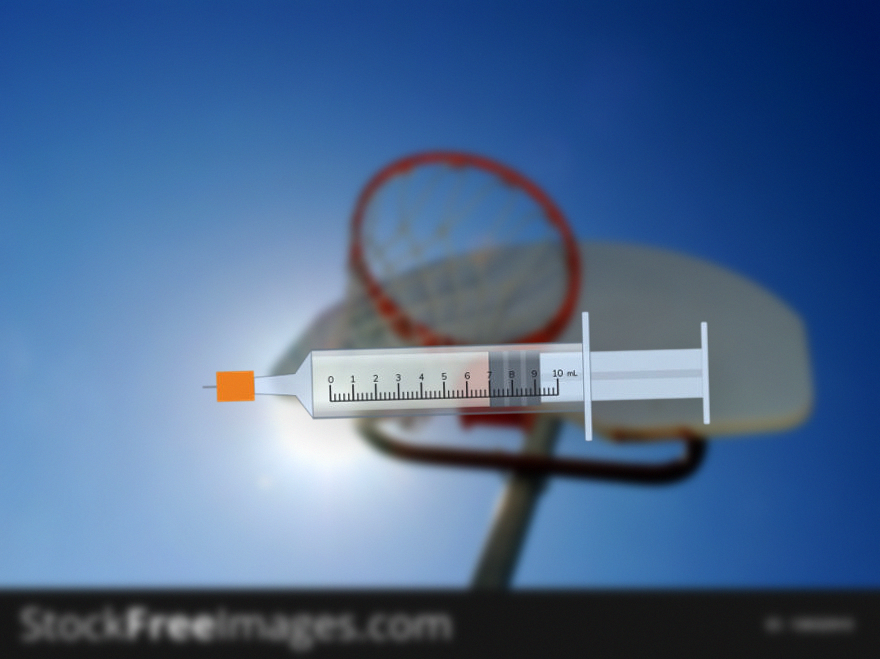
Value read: 7,mL
